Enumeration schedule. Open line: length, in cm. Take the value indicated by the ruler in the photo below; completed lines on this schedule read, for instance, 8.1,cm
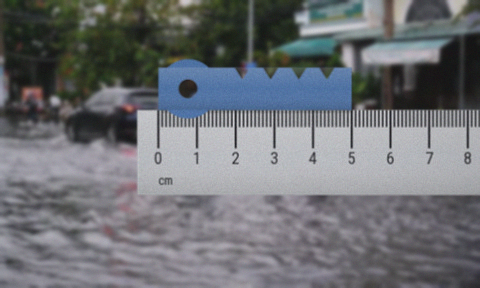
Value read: 5,cm
